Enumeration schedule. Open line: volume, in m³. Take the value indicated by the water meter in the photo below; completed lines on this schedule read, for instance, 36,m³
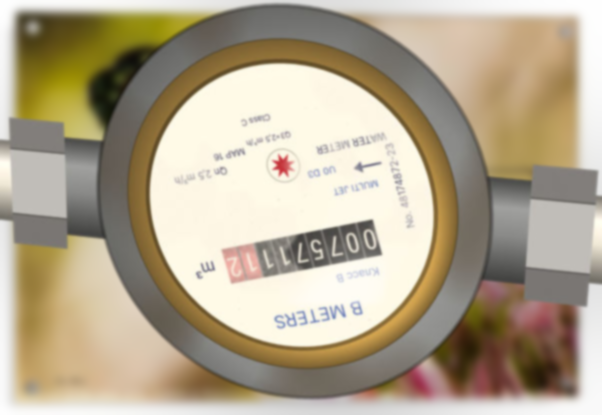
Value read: 75711.12,m³
